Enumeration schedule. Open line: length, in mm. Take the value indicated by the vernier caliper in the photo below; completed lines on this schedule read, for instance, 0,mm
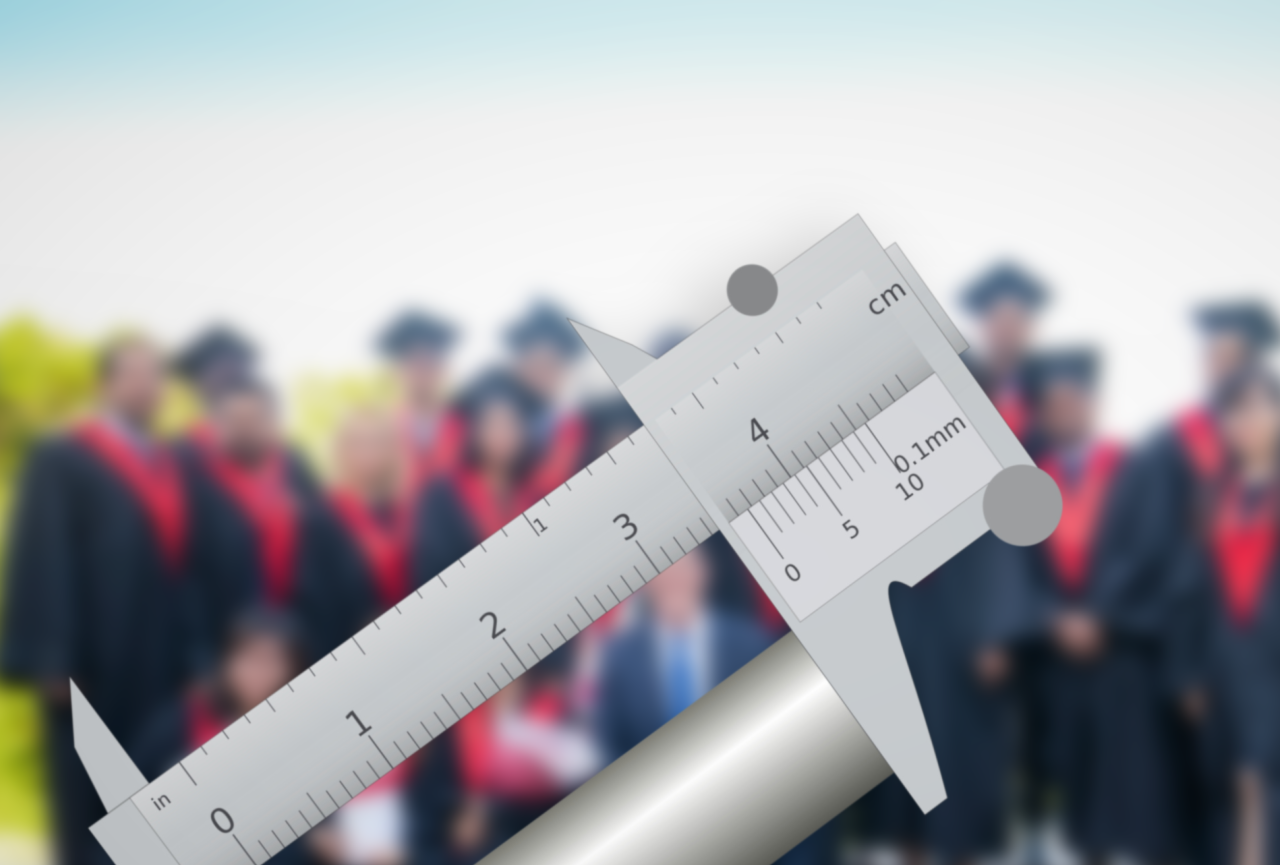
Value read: 36.7,mm
